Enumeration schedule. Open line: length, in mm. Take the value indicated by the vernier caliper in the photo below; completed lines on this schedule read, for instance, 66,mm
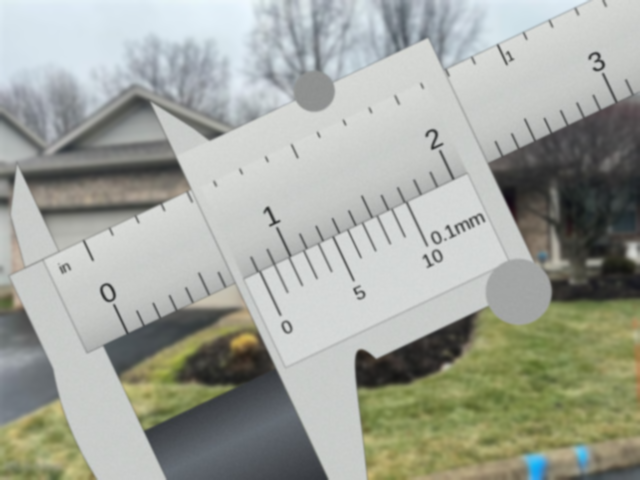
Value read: 8.1,mm
